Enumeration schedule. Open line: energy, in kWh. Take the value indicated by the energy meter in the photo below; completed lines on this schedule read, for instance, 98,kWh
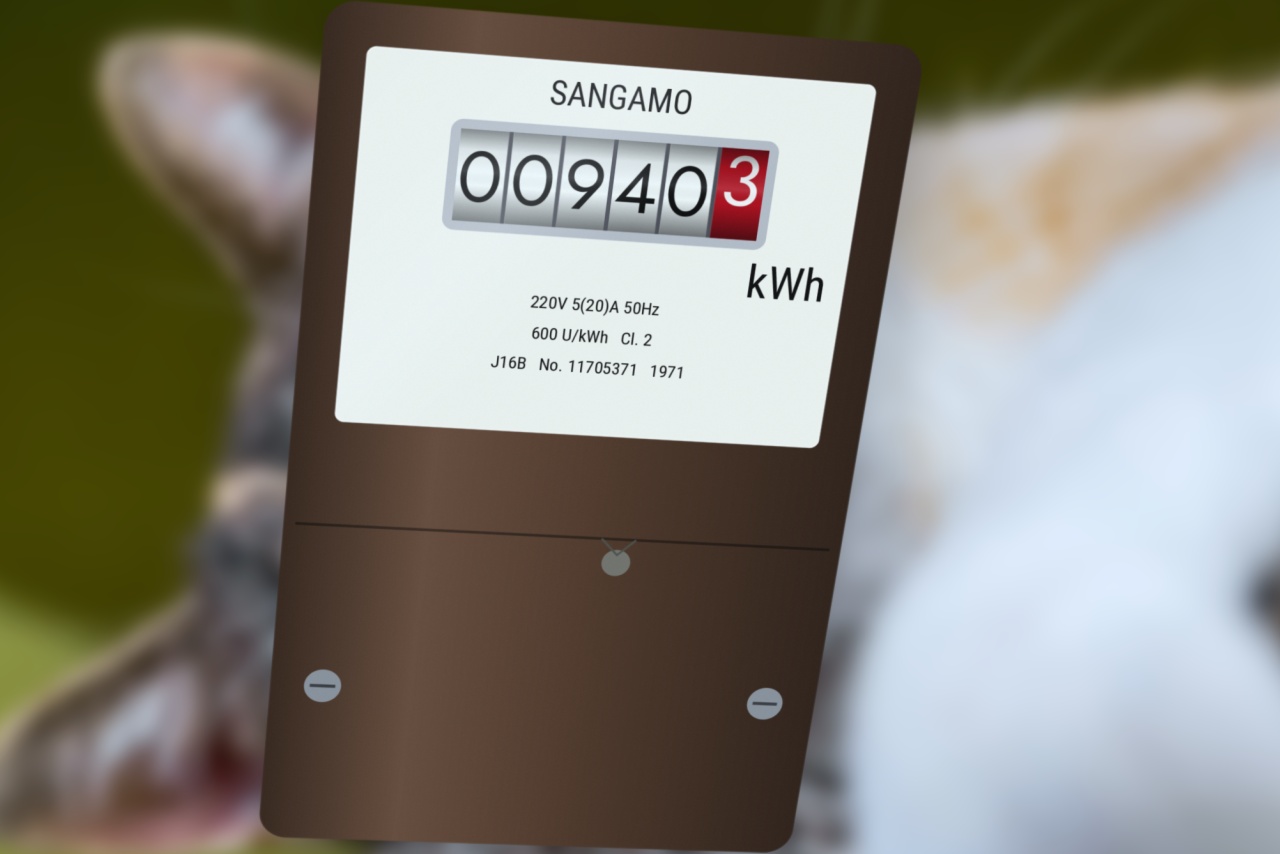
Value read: 940.3,kWh
